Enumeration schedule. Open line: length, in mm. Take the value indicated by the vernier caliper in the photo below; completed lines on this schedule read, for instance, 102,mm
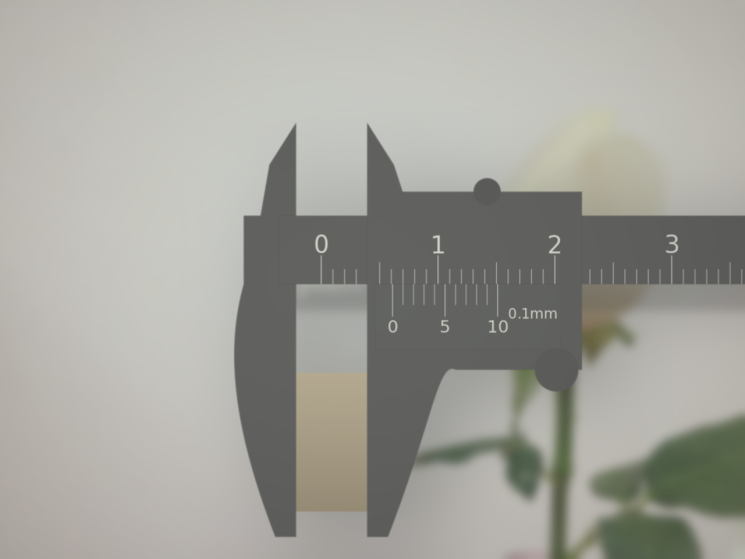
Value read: 6.1,mm
